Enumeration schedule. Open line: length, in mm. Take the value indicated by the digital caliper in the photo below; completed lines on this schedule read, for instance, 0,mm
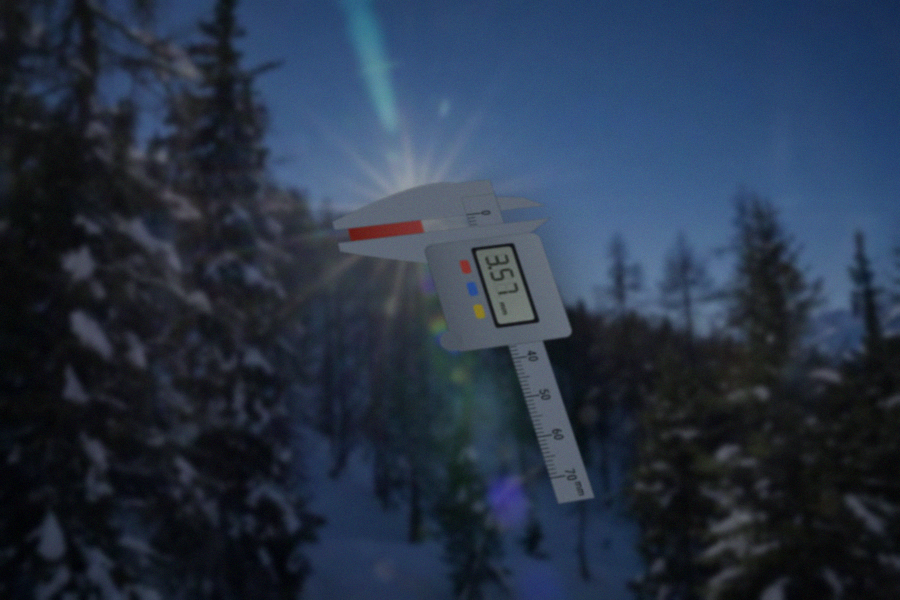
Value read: 3.57,mm
